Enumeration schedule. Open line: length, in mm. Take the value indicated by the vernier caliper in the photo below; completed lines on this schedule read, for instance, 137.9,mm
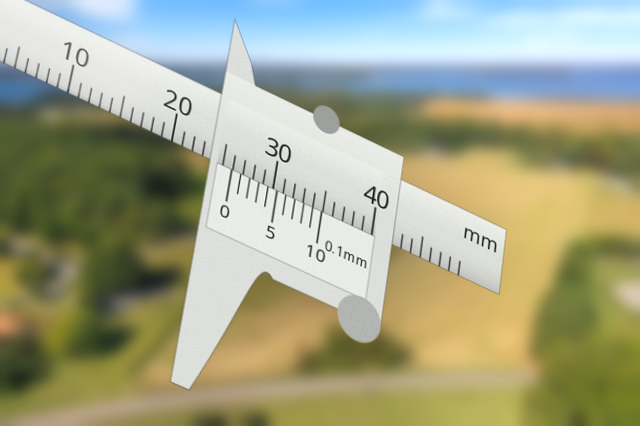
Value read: 25.9,mm
